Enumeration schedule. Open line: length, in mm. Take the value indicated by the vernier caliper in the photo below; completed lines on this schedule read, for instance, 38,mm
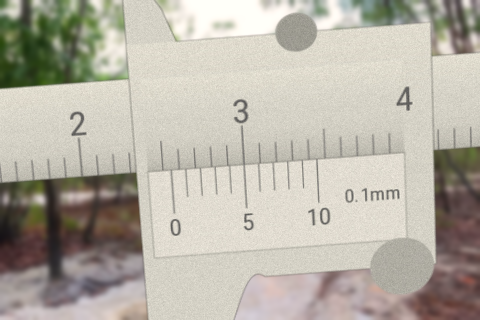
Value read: 25.5,mm
